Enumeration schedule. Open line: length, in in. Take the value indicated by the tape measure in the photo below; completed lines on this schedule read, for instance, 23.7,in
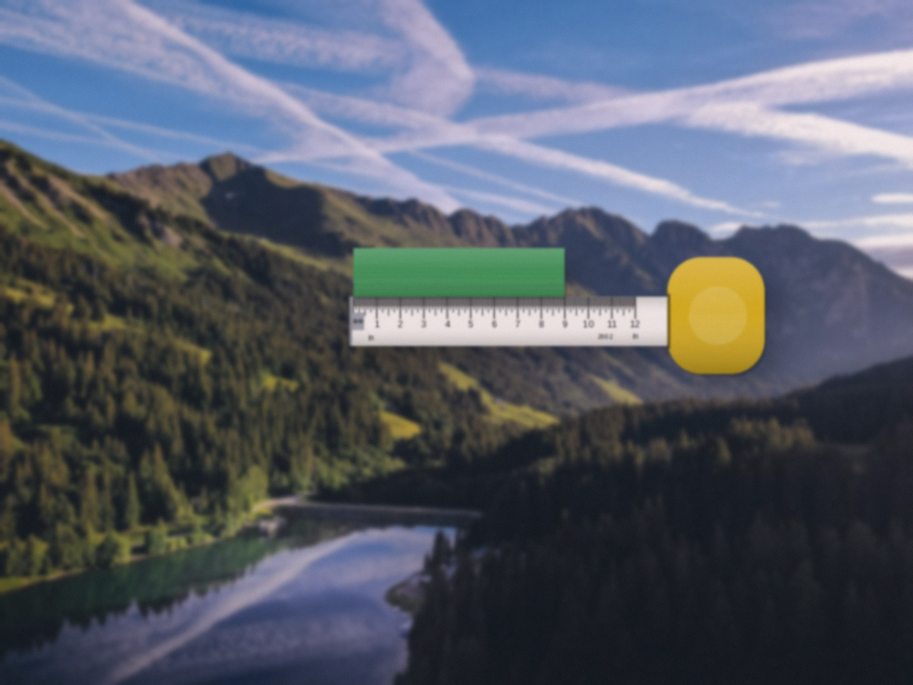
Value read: 9,in
